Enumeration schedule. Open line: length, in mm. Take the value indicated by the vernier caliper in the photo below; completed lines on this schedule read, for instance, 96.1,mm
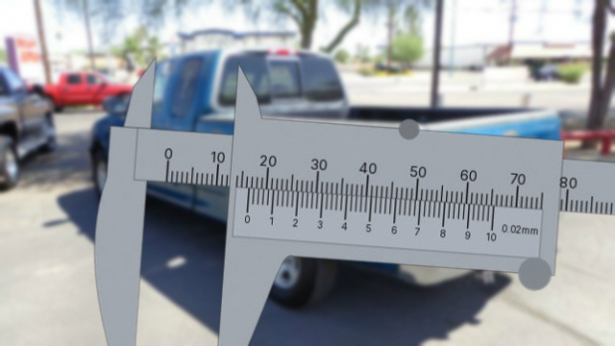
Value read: 16.5,mm
